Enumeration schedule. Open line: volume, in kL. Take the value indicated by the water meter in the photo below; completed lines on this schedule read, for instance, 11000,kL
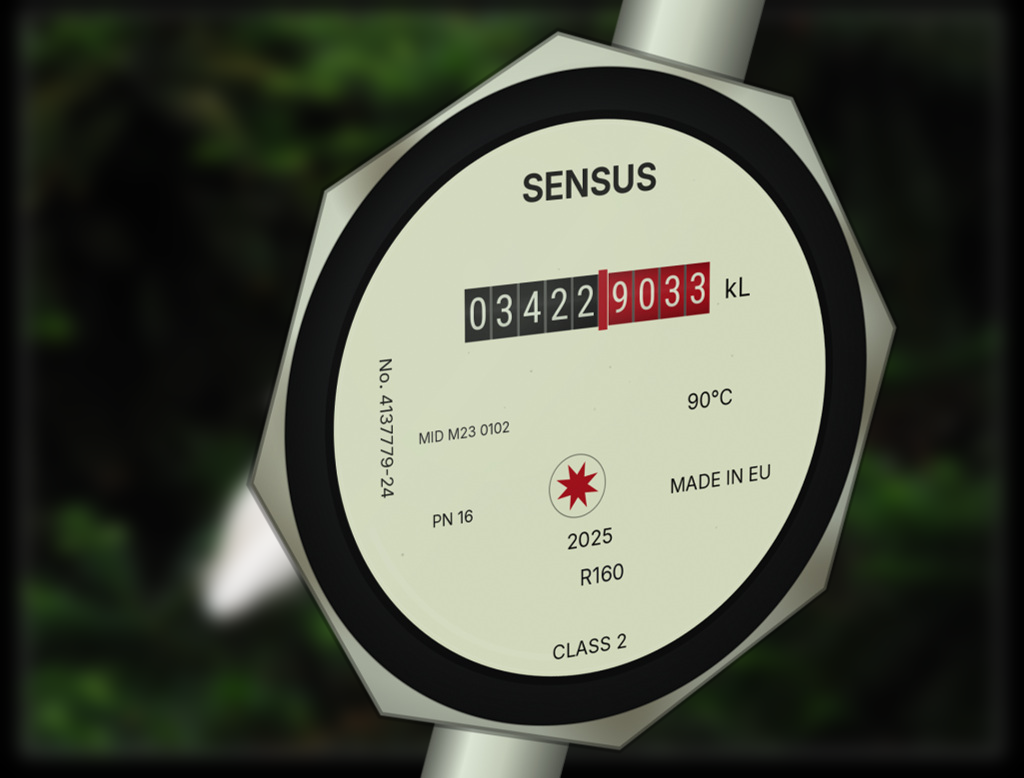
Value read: 3422.9033,kL
